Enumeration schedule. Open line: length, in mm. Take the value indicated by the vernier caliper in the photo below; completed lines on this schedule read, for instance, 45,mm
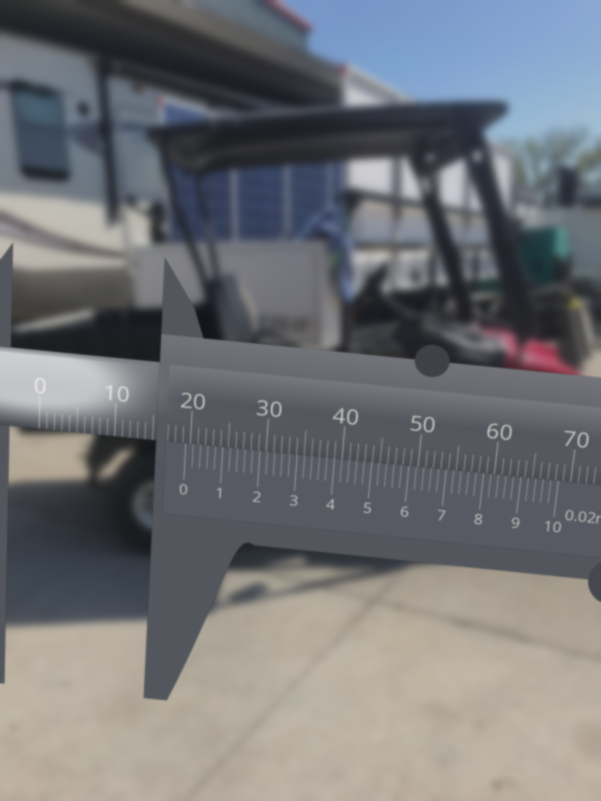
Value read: 19.4,mm
